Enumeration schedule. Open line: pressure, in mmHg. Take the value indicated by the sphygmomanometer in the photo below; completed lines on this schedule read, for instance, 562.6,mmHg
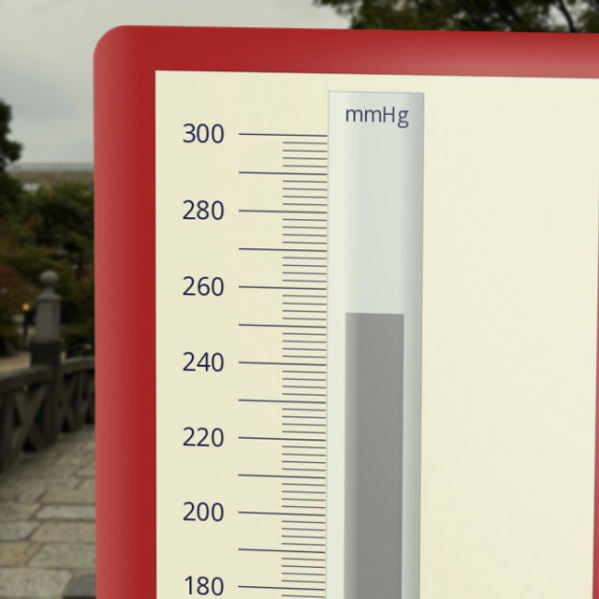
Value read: 254,mmHg
